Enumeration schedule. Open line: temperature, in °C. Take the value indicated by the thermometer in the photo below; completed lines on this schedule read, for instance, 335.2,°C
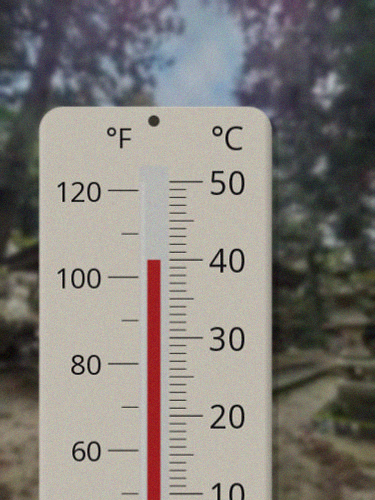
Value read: 40,°C
